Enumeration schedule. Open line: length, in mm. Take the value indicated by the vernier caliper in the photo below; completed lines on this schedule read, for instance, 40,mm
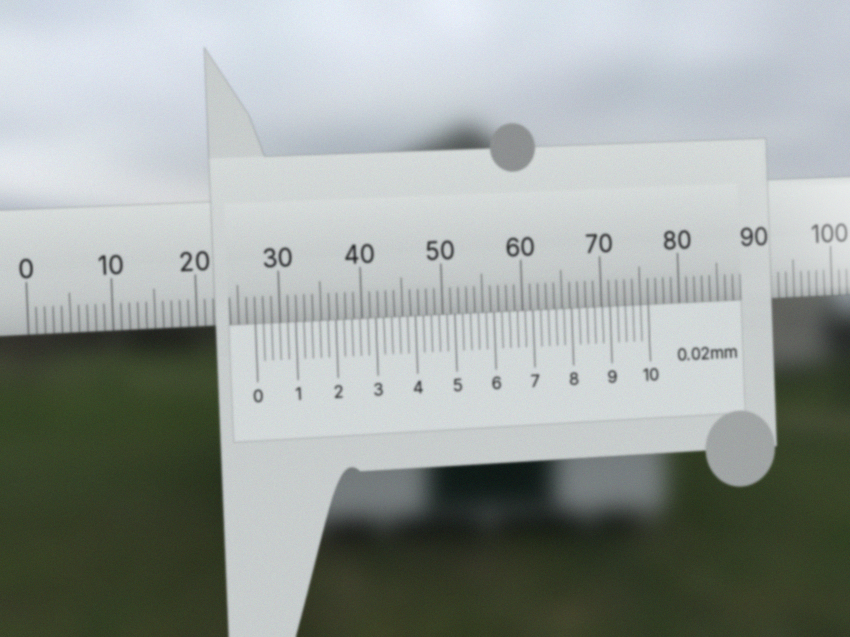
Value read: 27.0,mm
